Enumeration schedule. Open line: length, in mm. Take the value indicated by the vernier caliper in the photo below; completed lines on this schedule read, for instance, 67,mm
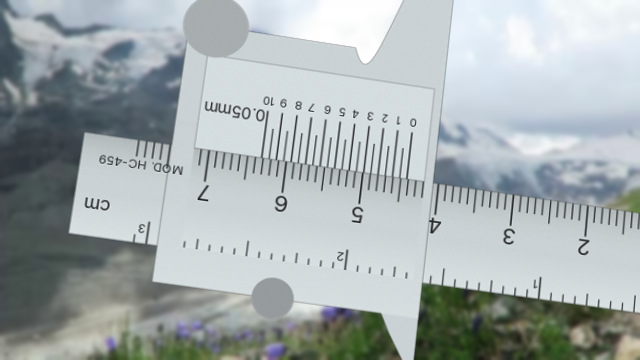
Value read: 44.2,mm
